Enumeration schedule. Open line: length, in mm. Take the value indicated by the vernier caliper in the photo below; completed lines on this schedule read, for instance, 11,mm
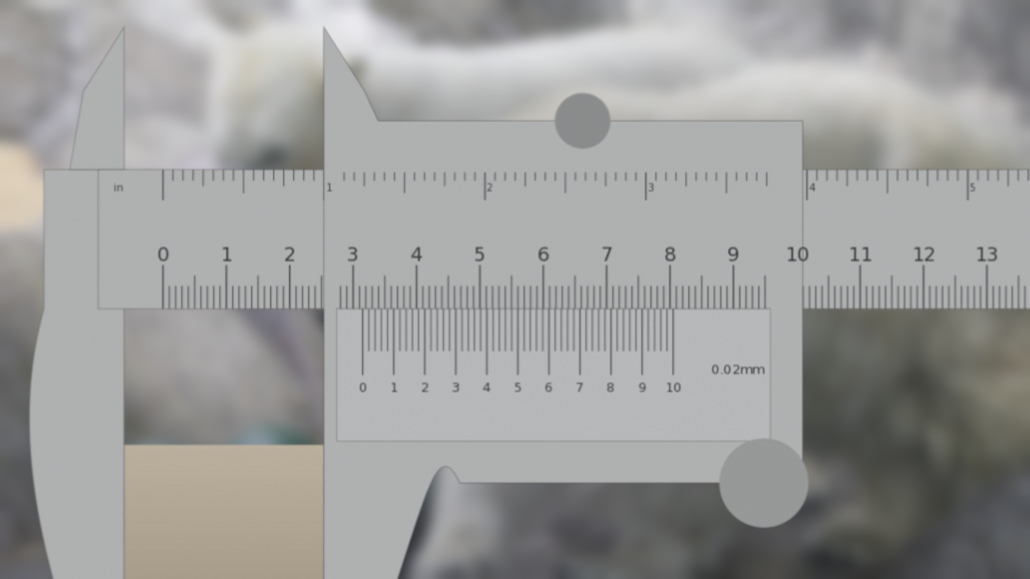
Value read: 31.5,mm
